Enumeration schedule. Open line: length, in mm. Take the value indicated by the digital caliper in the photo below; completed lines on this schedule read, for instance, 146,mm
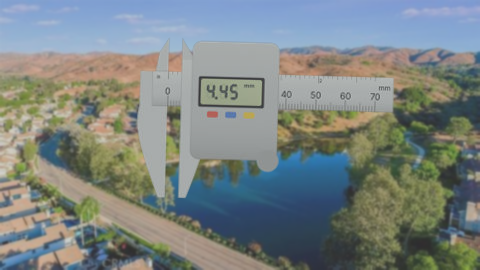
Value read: 4.45,mm
